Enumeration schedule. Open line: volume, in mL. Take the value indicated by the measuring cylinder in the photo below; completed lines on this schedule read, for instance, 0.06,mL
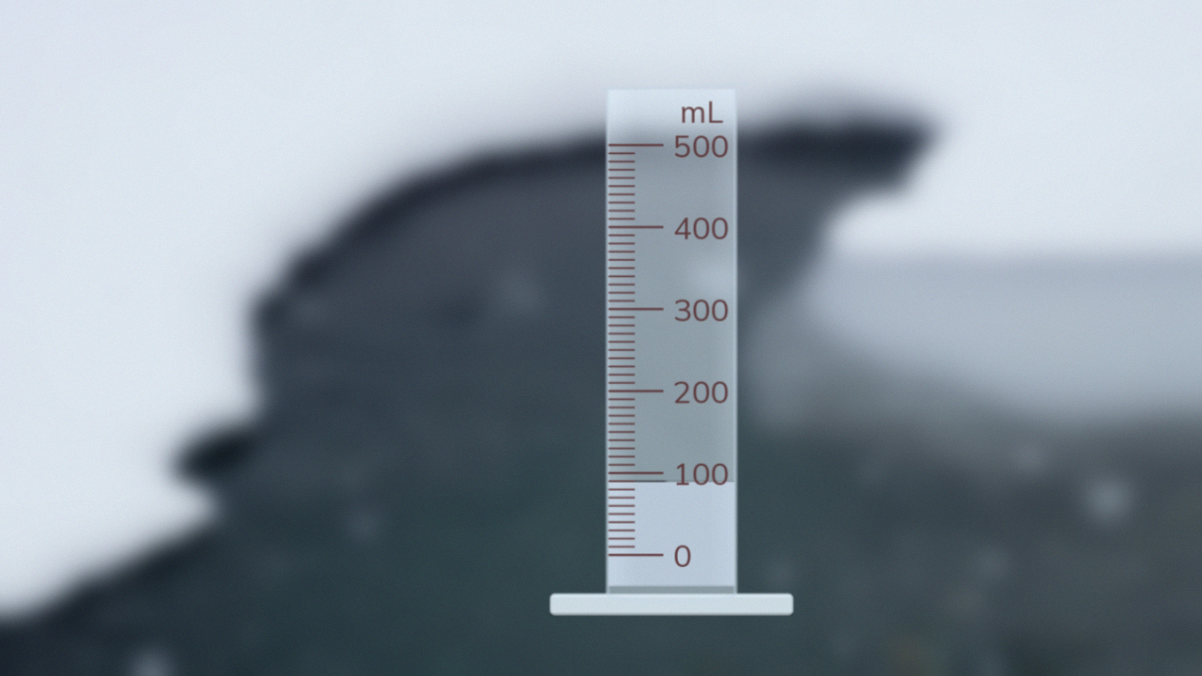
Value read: 90,mL
